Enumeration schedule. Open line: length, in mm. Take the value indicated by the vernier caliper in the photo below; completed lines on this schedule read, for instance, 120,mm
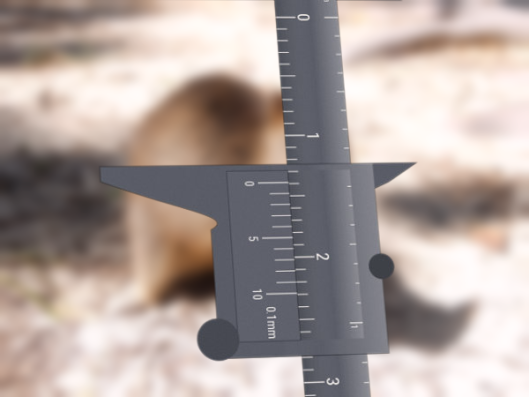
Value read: 13.9,mm
